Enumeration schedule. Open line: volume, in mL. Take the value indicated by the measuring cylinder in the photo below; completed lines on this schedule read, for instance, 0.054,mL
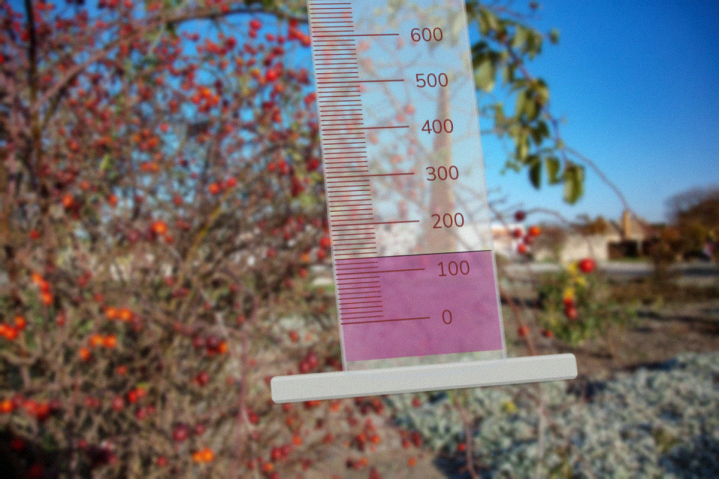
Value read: 130,mL
